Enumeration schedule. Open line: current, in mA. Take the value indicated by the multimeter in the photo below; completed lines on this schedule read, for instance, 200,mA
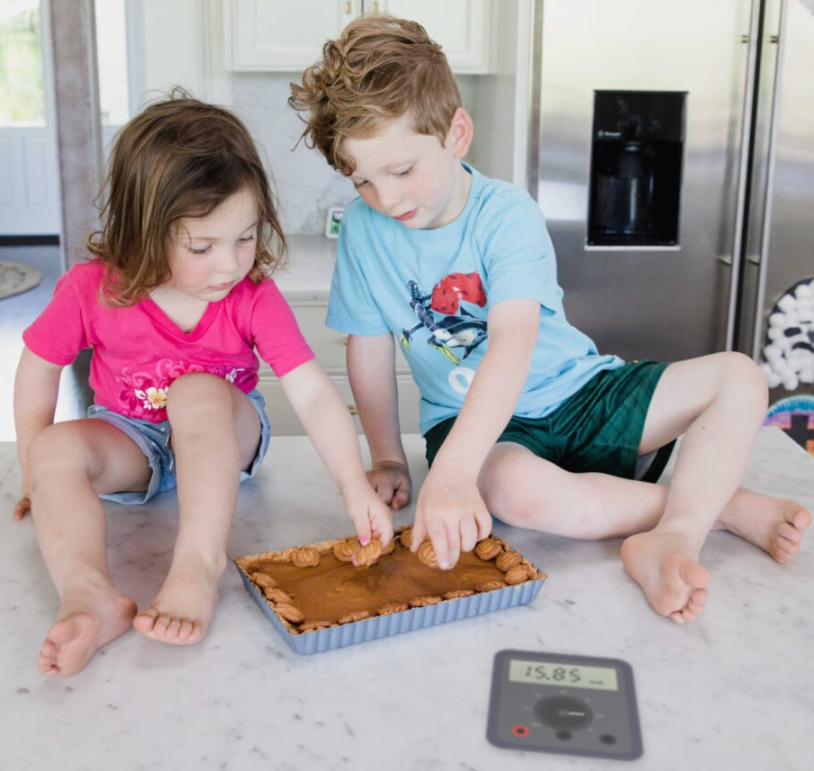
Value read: 15.85,mA
